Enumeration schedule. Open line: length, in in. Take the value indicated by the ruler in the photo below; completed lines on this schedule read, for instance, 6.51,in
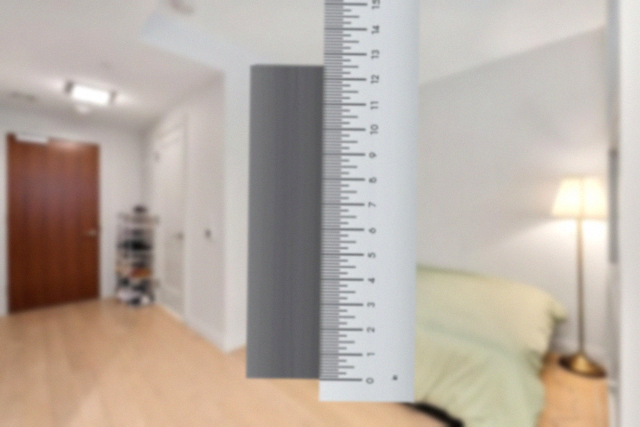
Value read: 12.5,in
